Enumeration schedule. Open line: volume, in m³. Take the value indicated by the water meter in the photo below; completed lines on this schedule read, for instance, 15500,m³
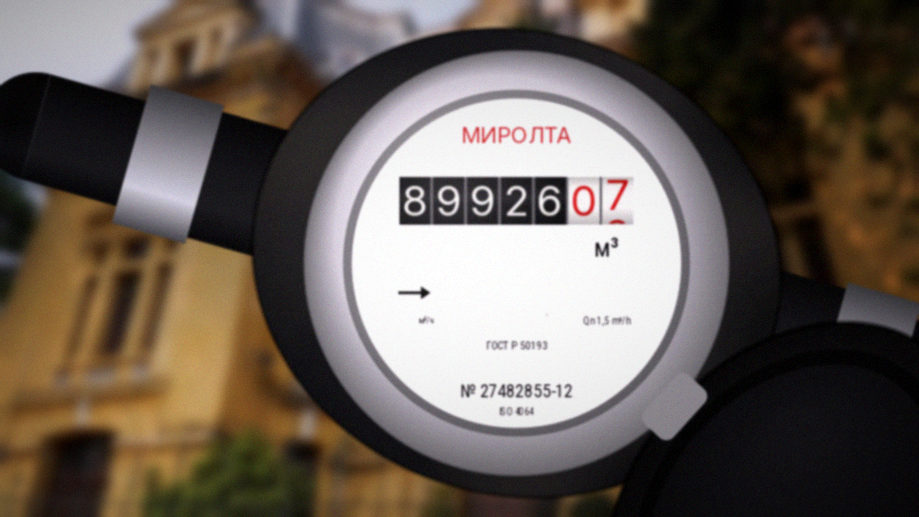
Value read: 89926.07,m³
